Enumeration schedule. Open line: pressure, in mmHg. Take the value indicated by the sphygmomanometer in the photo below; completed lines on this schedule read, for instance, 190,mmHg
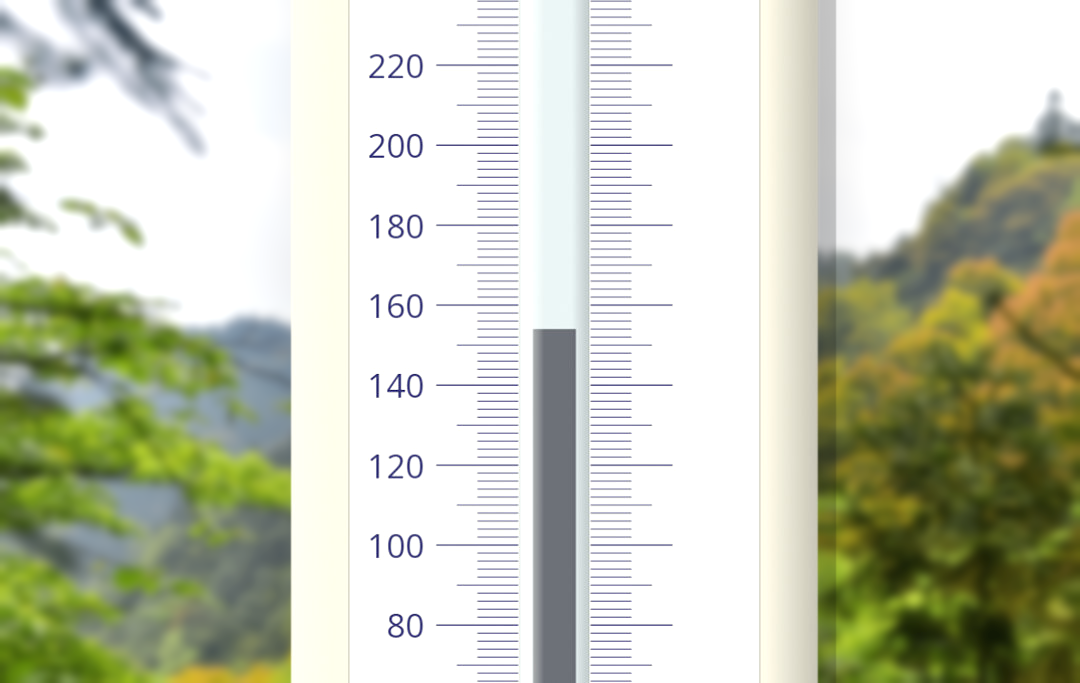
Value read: 154,mmHg
